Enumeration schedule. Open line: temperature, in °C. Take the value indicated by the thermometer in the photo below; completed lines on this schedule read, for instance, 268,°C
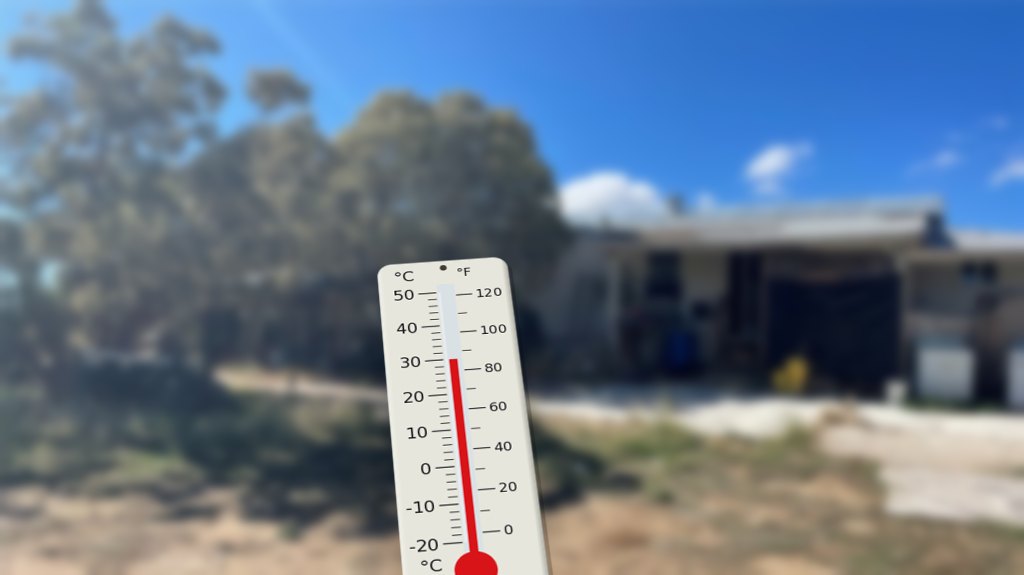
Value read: 30,°C
